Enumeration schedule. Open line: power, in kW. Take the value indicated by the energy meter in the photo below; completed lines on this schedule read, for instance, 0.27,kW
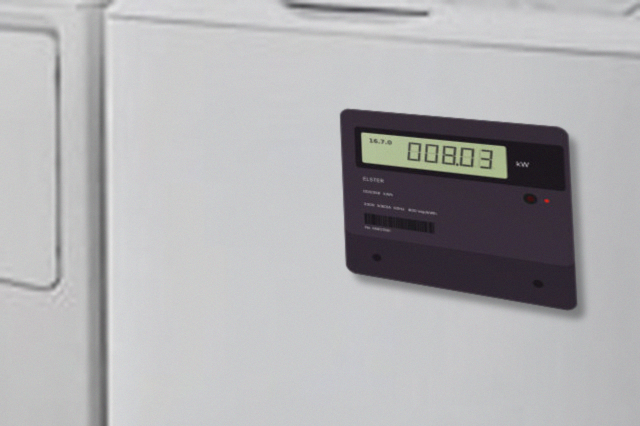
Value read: 8.03,kW
